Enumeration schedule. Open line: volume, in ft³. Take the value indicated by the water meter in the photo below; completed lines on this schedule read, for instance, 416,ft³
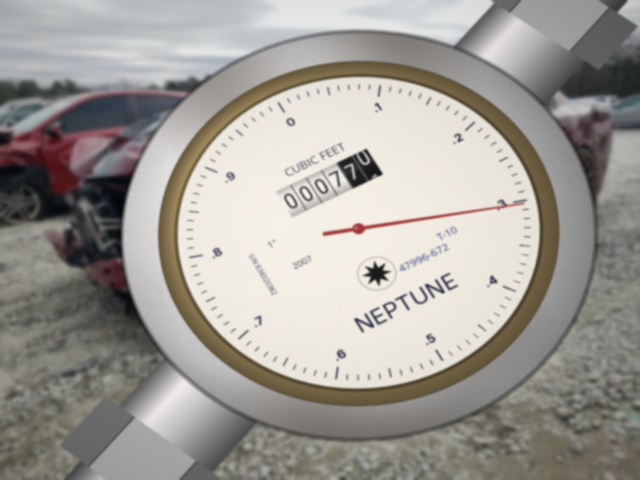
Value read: 770.30,ft³
